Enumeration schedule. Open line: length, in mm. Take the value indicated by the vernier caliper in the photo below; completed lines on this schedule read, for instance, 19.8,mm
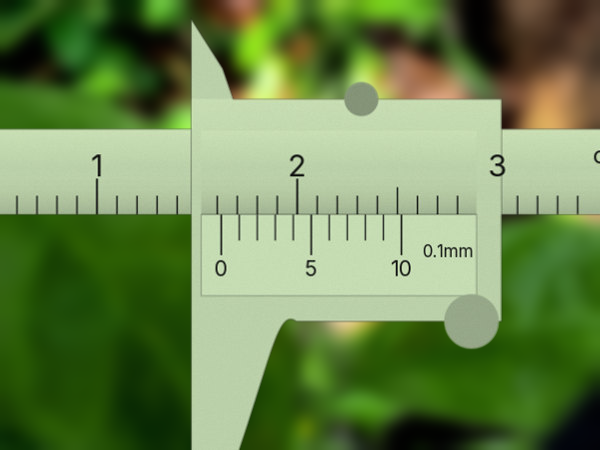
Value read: 16.2,mm
